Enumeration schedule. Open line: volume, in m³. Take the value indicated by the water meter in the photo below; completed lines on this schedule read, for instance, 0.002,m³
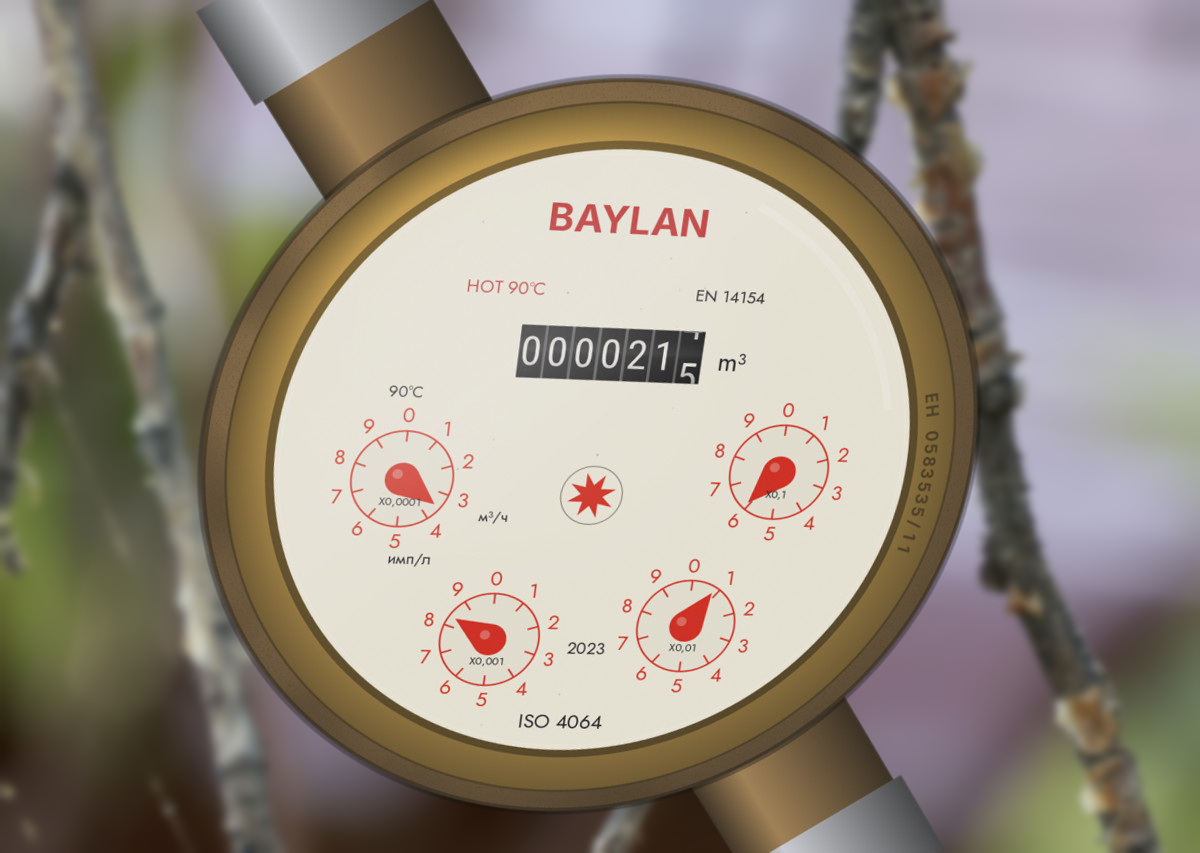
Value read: 214.6083,m³
